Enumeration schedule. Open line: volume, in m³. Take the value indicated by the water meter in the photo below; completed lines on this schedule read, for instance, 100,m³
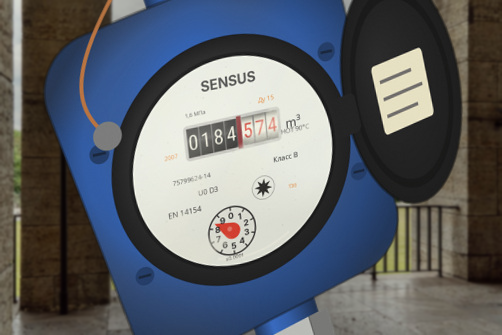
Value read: 184.5748,m³
